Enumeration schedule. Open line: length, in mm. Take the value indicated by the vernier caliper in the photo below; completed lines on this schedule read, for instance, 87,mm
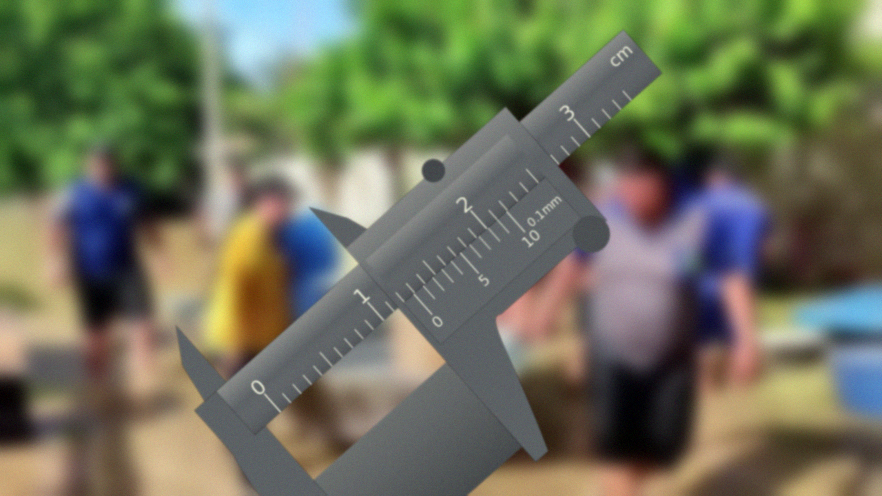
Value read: 12.9,mm
